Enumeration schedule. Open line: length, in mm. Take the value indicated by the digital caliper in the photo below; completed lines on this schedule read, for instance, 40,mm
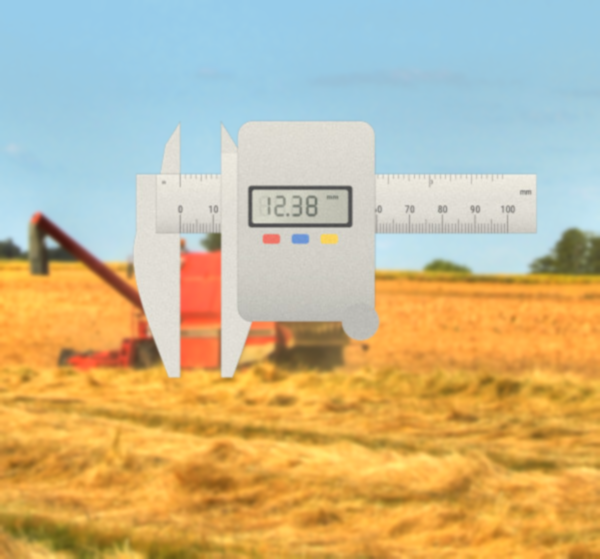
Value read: 12.38,mm
